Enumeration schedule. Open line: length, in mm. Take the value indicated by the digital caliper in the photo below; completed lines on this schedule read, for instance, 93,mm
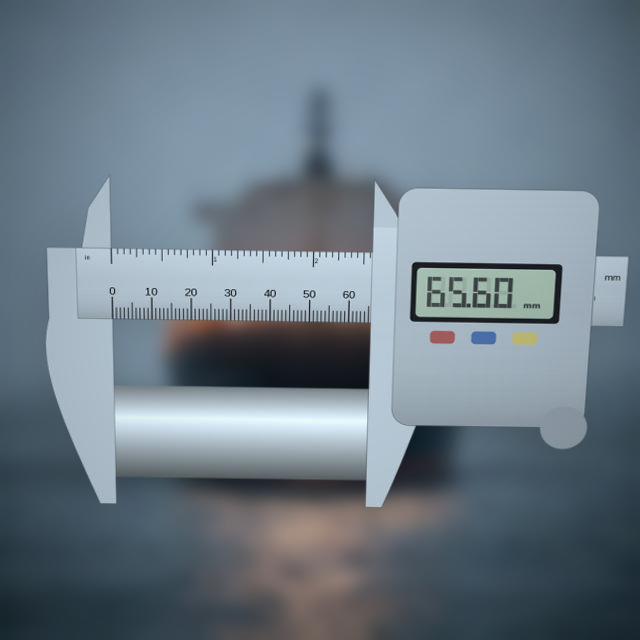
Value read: 65.60,mm
